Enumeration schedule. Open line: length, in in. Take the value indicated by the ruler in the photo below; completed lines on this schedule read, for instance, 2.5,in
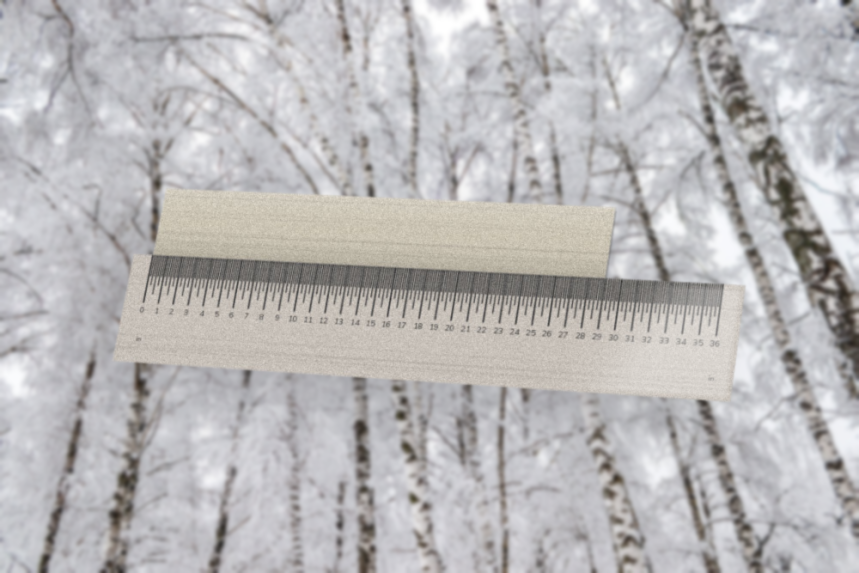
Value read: 29,in
